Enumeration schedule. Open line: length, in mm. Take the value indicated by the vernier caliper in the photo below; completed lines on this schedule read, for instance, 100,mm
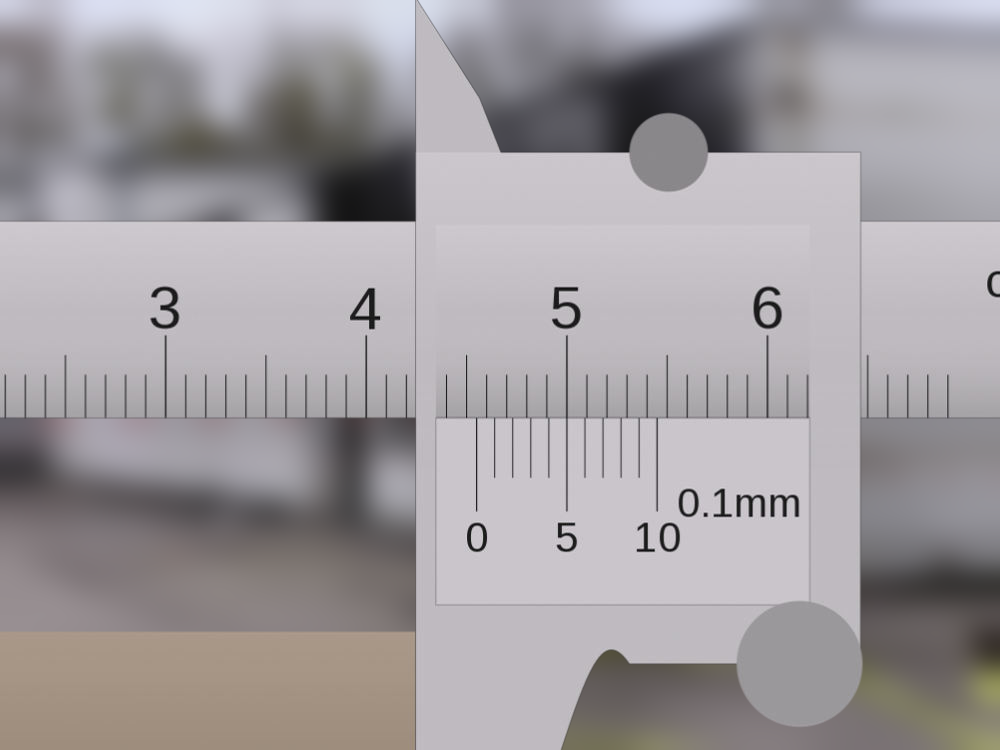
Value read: 45.5,mm
